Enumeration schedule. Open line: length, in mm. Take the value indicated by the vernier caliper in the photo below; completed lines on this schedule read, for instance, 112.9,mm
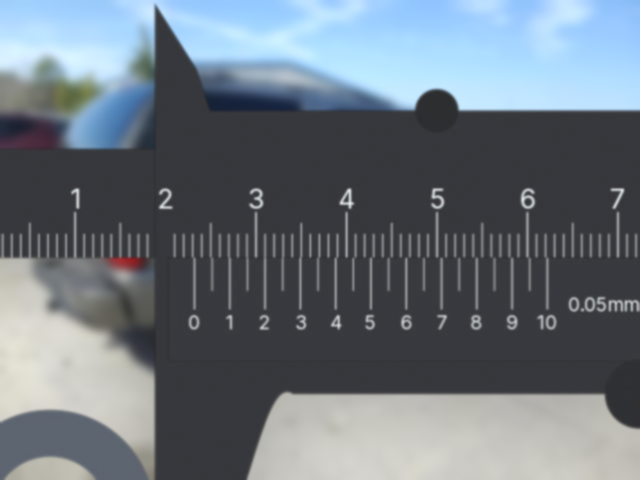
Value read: 23.2,mm
